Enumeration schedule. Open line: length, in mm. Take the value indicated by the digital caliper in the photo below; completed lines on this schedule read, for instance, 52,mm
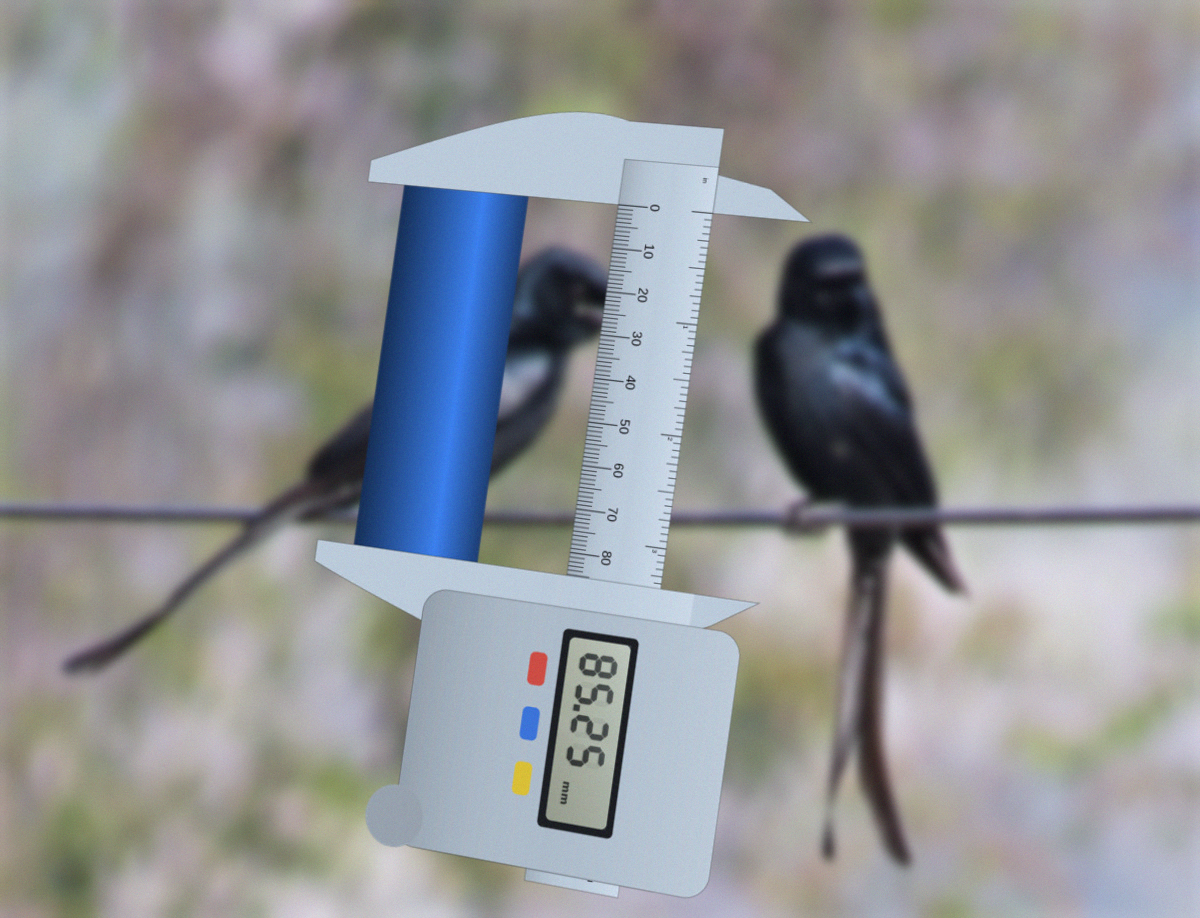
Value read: 85.25,mm
